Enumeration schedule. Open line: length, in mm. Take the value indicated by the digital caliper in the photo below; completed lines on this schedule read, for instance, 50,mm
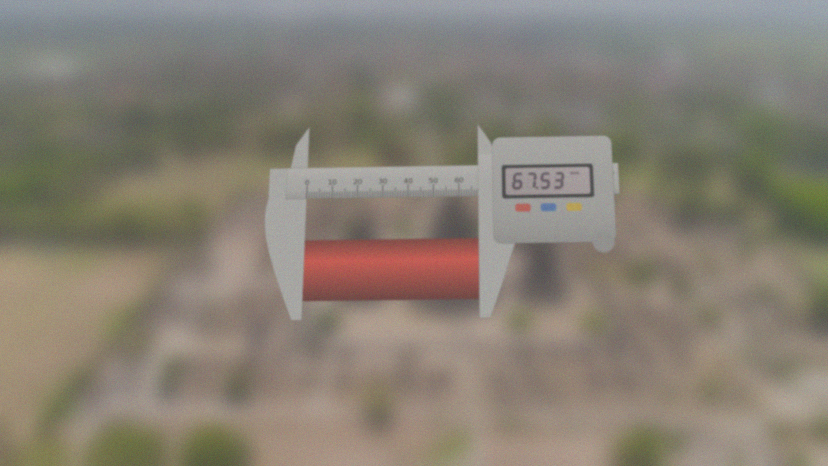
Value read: 67.53,mm
